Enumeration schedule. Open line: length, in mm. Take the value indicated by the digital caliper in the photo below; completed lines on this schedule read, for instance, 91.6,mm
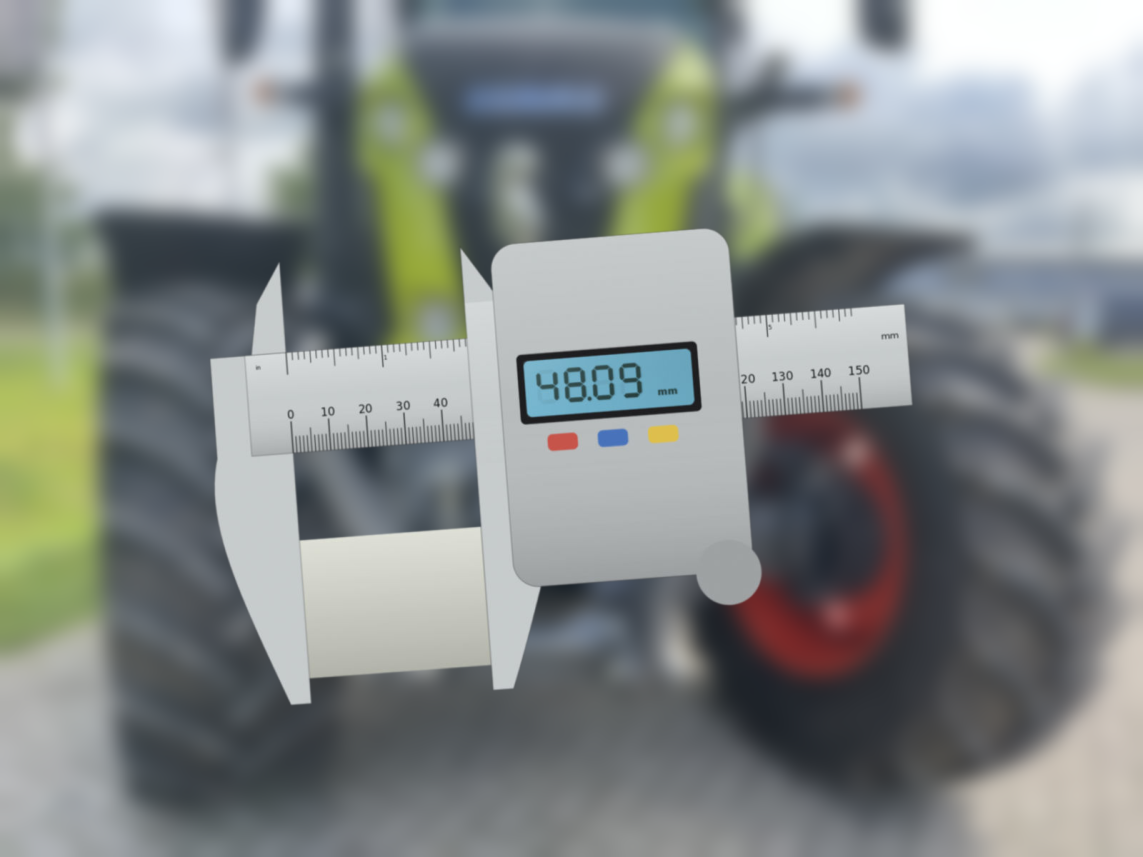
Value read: 48.09,mm
